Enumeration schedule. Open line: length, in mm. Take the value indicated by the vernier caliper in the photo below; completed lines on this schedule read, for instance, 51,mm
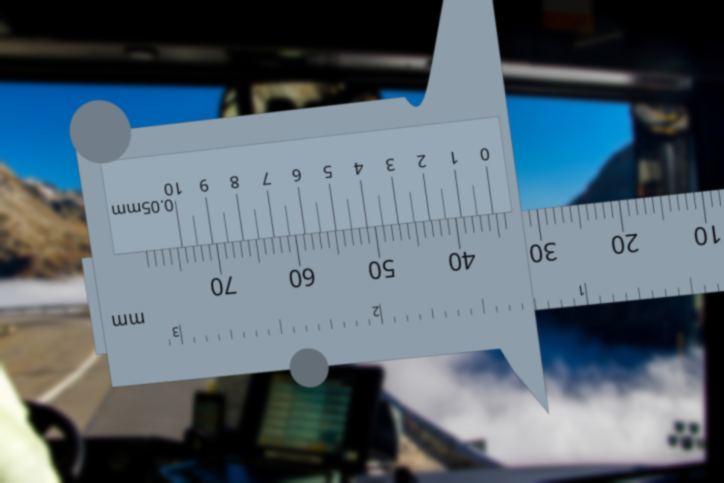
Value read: 35.4,mm
